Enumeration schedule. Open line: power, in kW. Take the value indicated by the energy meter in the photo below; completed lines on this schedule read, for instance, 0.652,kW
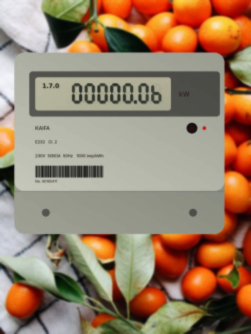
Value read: 0.06,kW
